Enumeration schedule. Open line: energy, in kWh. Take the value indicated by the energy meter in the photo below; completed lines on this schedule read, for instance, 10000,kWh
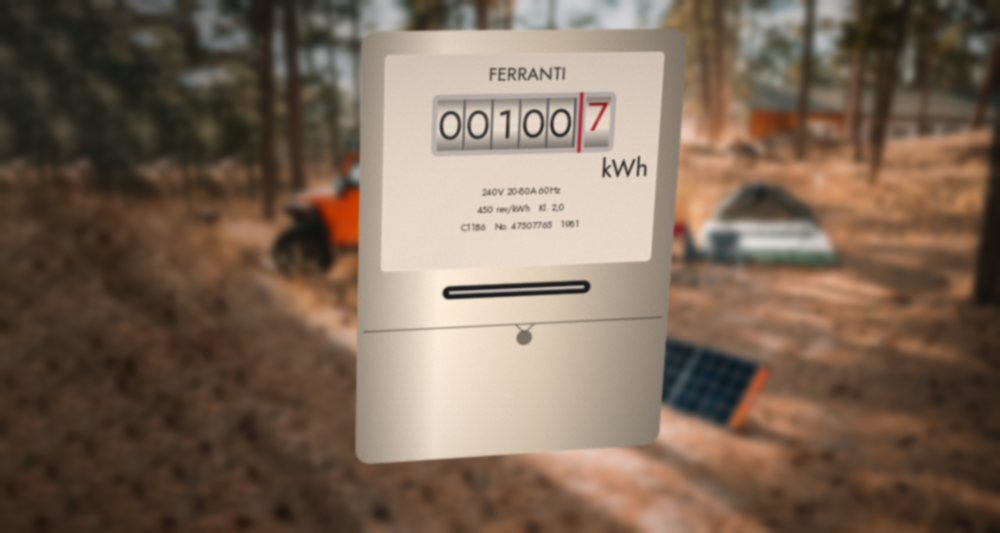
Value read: 100.7,kWh
